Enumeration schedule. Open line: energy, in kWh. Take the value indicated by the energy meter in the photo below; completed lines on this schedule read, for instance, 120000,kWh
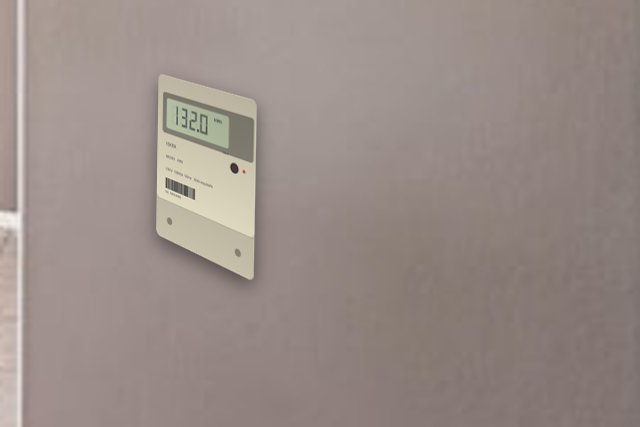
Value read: 132.0,kWh
